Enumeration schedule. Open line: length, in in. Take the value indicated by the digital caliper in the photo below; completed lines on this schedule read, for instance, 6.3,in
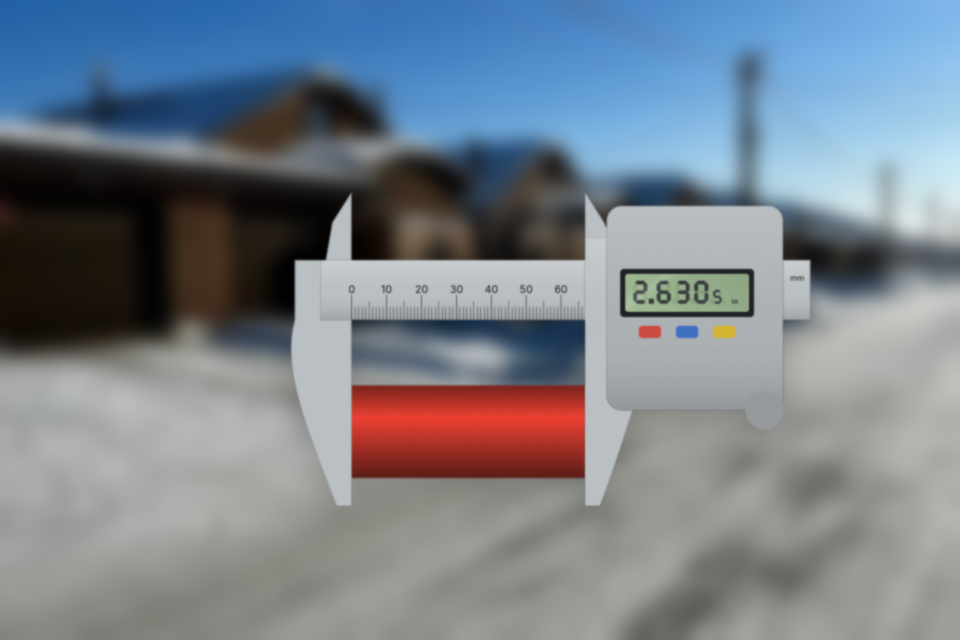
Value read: 2.6305,in
